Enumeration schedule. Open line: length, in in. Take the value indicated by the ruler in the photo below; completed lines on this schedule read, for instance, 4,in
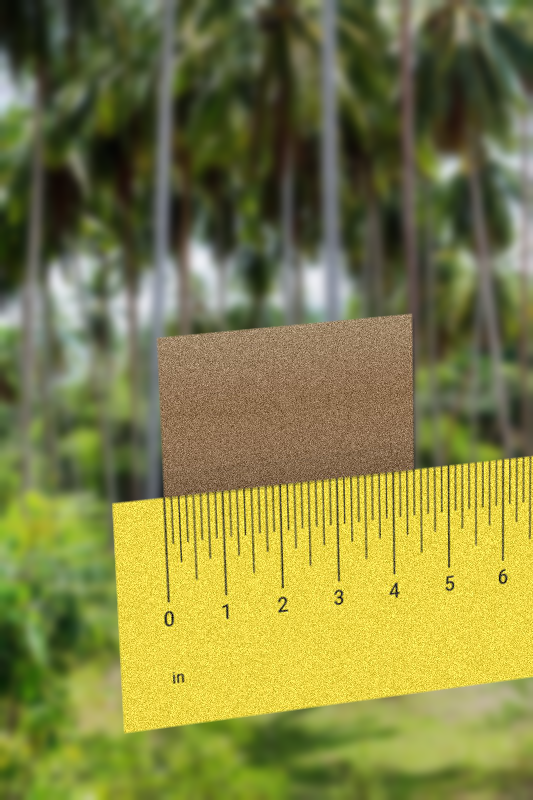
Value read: 4.375,in
